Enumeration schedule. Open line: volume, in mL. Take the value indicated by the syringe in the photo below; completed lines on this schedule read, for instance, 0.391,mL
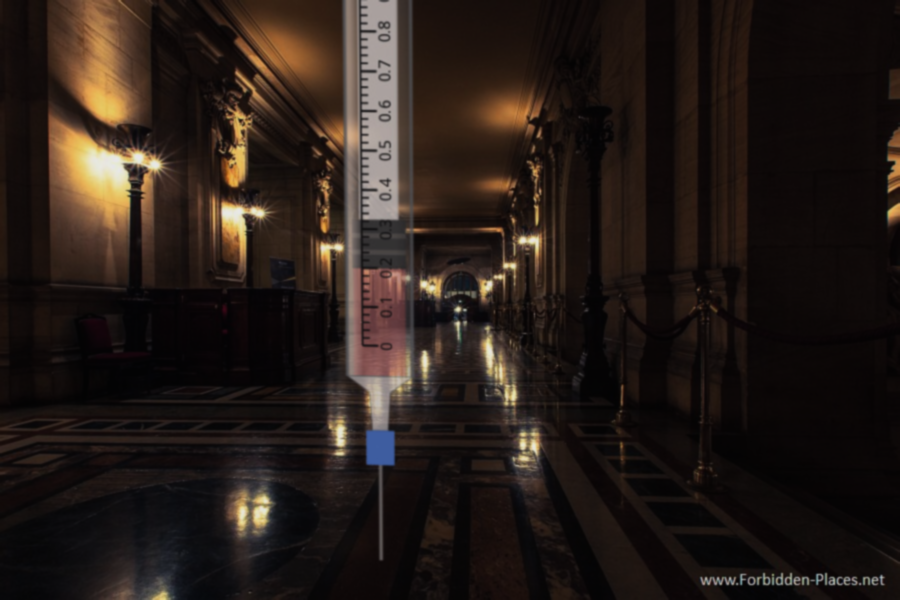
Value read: 0.2,mL
